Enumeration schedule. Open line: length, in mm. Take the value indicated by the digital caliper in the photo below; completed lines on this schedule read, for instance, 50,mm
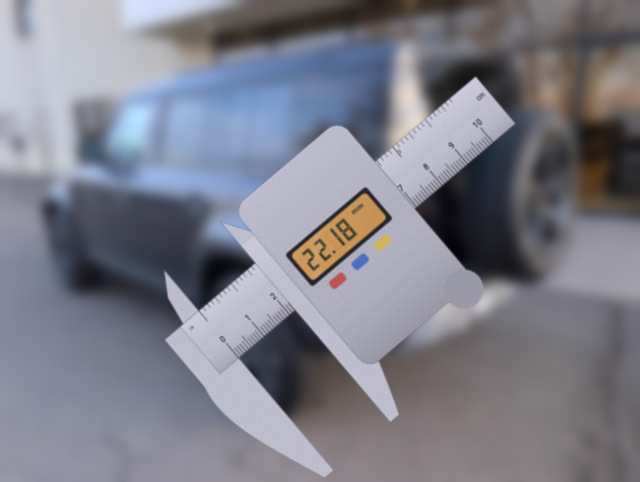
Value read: 22.18,mm
